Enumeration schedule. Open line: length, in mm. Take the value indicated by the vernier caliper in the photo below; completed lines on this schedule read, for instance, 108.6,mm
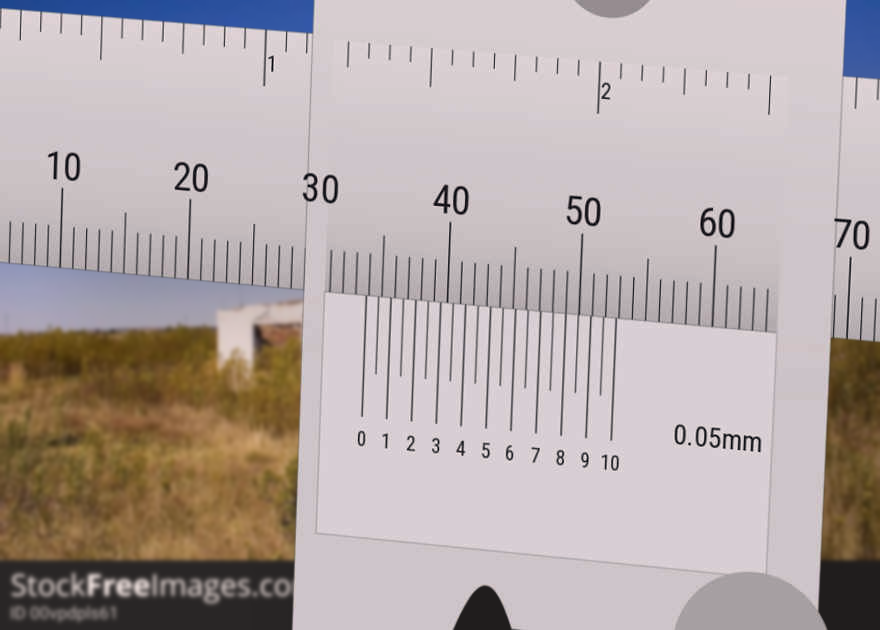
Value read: 33.8,mm
